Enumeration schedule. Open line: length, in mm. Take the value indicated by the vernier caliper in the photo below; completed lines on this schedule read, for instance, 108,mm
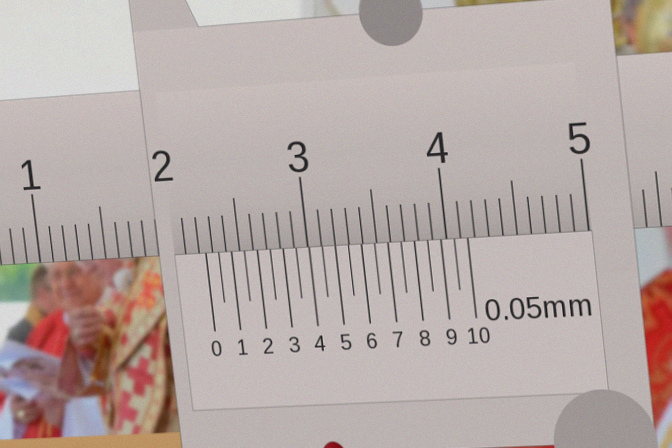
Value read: 22.5,mm
